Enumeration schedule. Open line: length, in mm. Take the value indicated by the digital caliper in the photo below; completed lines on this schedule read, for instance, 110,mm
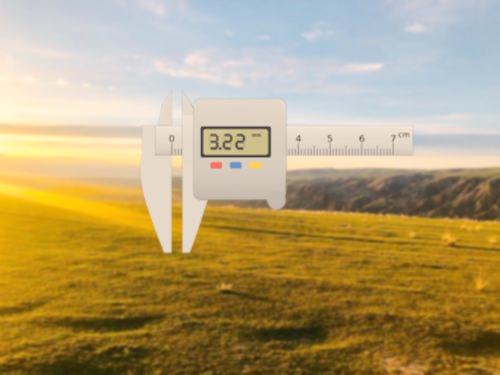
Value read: 3.22,mm
